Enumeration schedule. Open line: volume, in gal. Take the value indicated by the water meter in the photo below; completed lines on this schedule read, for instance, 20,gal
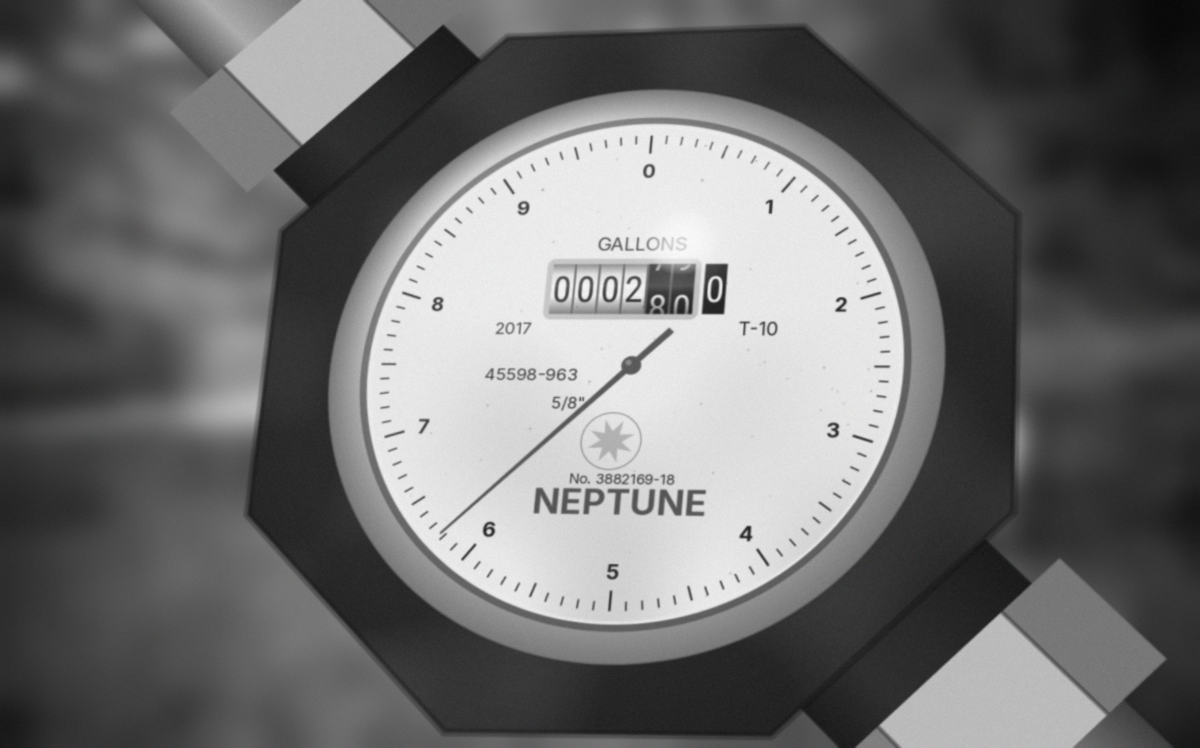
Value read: 2796.2,gal
